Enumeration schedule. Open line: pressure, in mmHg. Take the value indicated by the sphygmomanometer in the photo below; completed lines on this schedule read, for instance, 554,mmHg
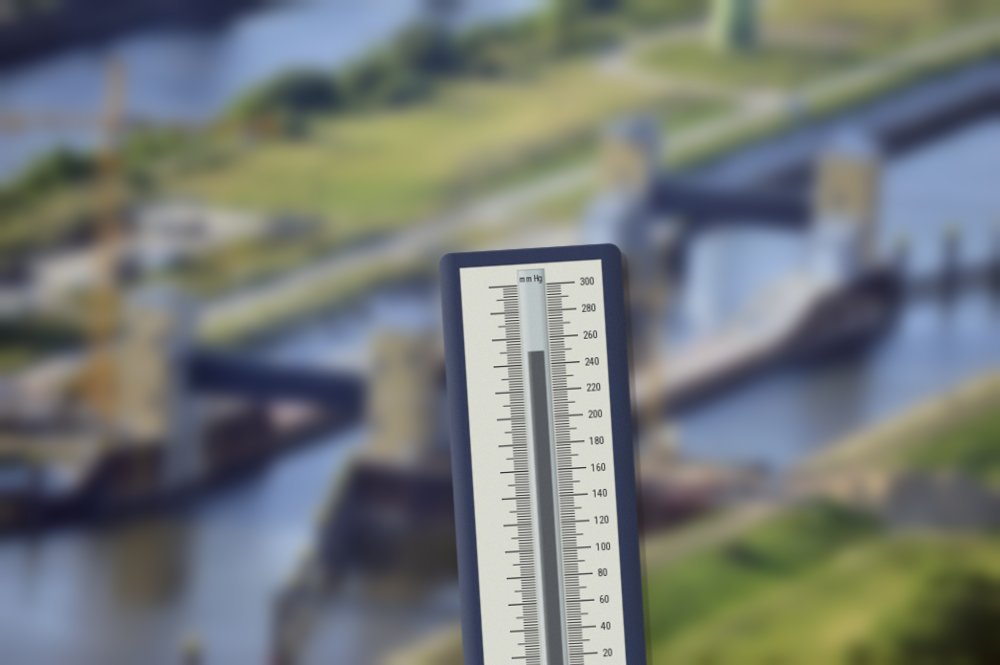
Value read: 250,mmHg
